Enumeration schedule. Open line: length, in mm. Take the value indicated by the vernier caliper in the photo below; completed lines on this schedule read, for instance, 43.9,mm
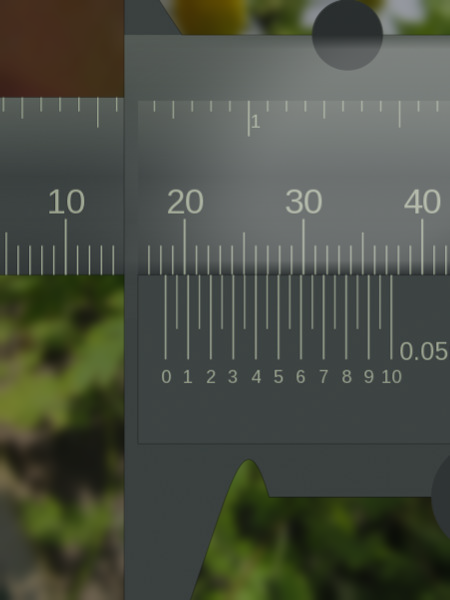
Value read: 18.4,mm
